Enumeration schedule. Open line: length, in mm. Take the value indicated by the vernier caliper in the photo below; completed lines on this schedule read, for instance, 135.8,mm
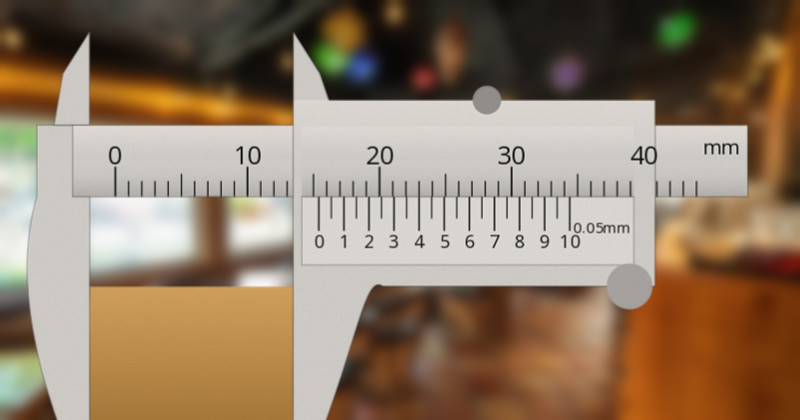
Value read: 15.4,mm
